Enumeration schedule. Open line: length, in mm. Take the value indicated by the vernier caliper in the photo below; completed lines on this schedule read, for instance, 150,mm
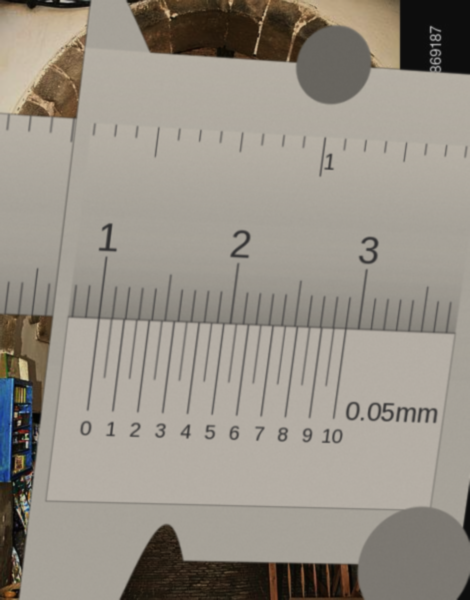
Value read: 10.0,mm
